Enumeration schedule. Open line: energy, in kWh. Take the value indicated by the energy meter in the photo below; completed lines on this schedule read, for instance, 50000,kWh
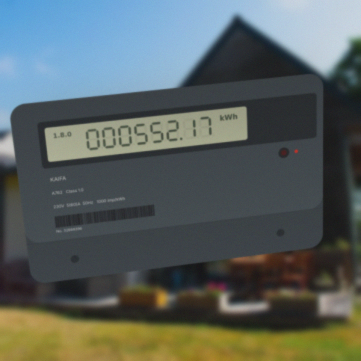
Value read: 552.17,kWh
